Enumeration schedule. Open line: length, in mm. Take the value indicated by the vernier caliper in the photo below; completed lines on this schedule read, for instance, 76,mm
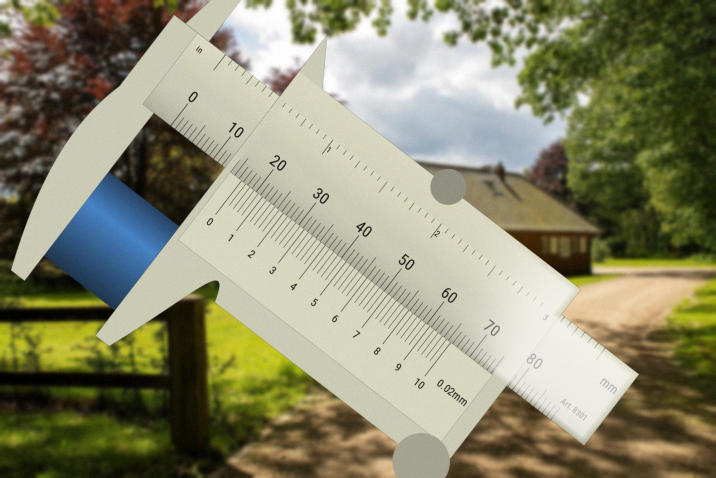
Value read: 16.6,mm
